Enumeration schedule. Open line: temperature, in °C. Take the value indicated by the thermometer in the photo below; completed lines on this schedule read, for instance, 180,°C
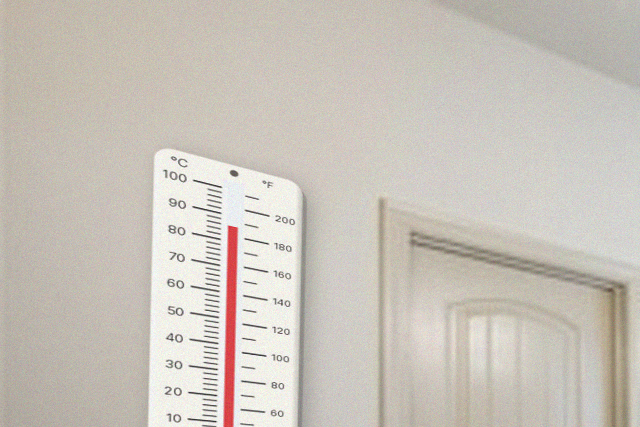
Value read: 86,°C
